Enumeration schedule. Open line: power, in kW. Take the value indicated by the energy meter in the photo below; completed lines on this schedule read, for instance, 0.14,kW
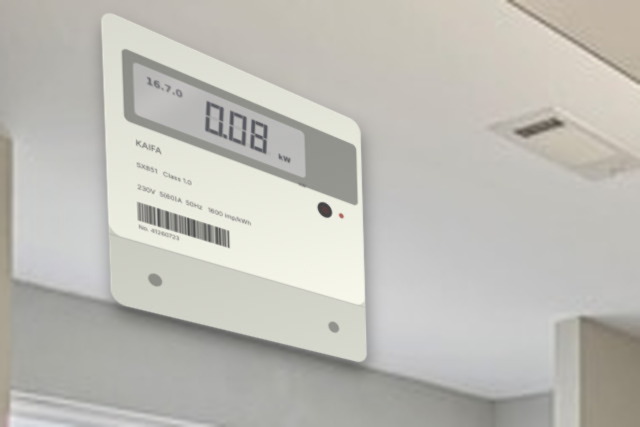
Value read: 0.08,kW
